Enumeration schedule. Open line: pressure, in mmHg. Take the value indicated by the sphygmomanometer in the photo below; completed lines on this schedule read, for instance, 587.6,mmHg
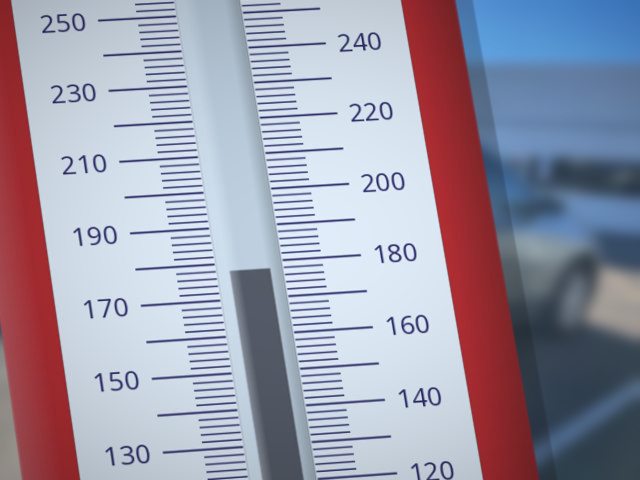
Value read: 178,mmHg
